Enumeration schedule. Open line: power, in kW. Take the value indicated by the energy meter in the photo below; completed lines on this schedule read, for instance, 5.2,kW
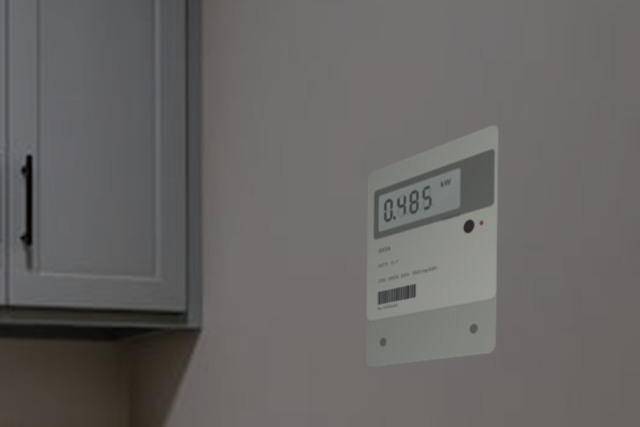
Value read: 0.485,kW
